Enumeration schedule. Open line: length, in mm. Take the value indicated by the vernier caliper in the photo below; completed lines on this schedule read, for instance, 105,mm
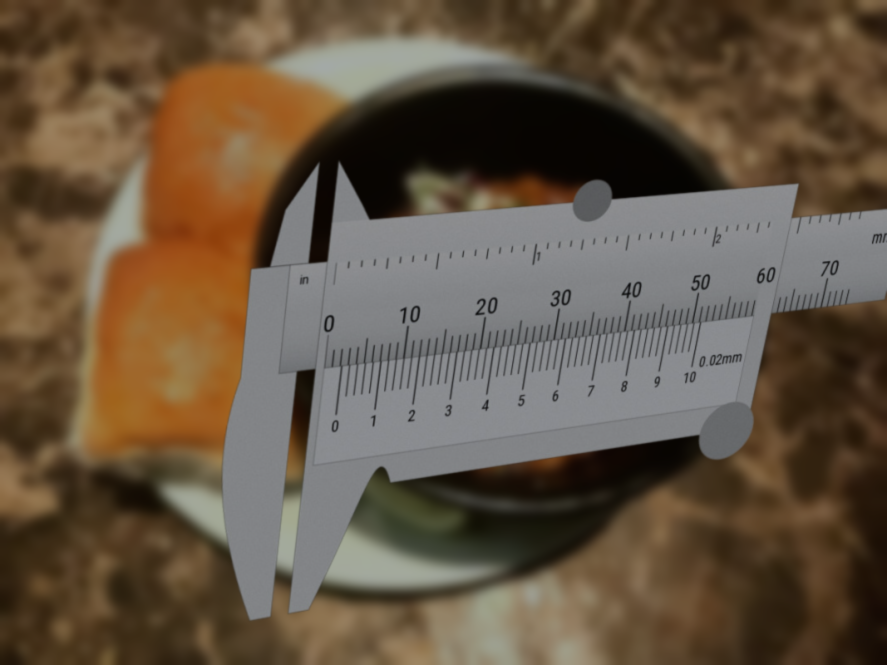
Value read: 2.2,mm
